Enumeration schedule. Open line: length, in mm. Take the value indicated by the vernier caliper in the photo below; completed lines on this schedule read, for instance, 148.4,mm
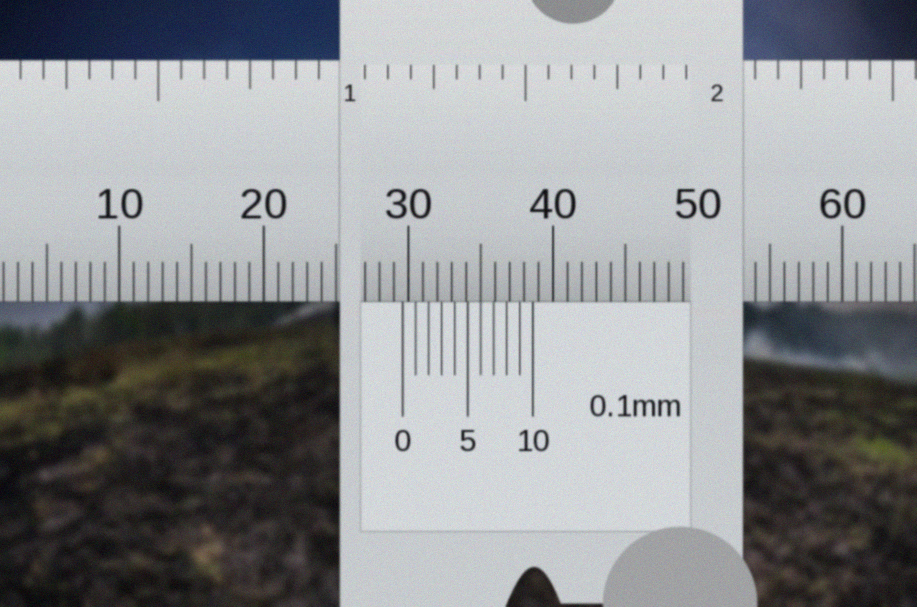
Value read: 29.6,mm
